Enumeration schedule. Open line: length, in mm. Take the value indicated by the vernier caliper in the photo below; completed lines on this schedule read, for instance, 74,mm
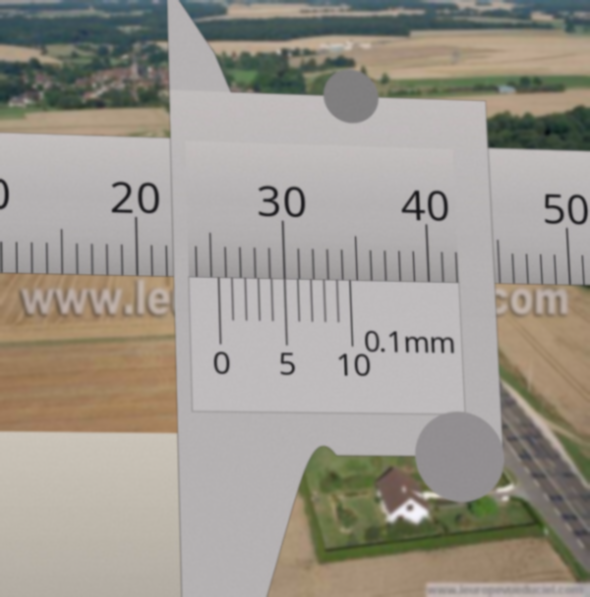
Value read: 25.5,mm
